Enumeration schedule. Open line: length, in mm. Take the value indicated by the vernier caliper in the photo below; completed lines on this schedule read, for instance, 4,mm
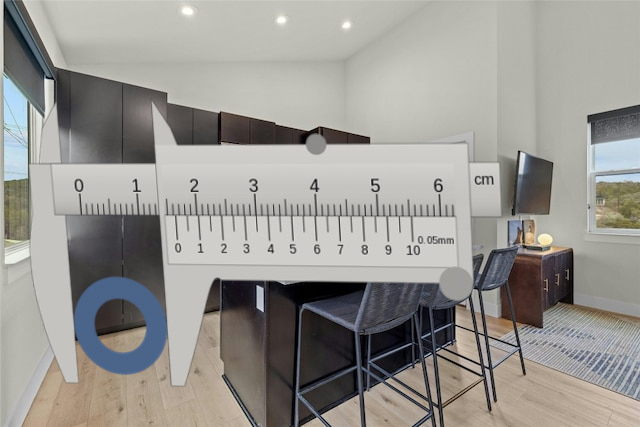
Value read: 16.4,mm
